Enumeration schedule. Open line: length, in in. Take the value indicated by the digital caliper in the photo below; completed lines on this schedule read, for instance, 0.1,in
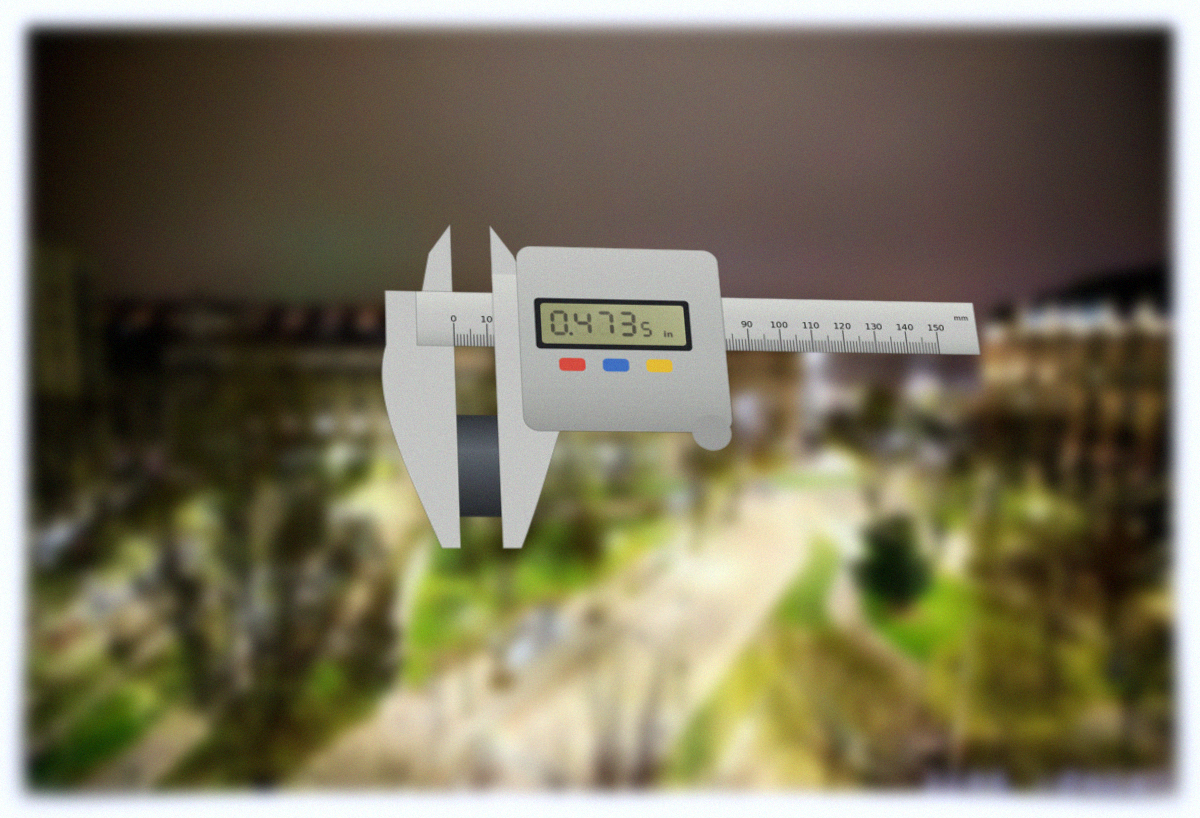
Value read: 0.4735,in
